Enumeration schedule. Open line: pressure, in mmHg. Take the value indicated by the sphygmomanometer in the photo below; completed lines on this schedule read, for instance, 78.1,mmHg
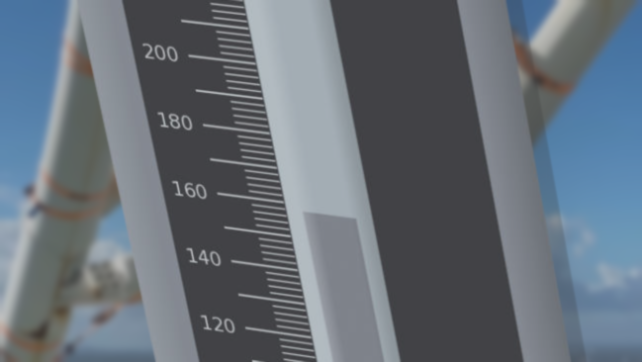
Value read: 158,mmHg
